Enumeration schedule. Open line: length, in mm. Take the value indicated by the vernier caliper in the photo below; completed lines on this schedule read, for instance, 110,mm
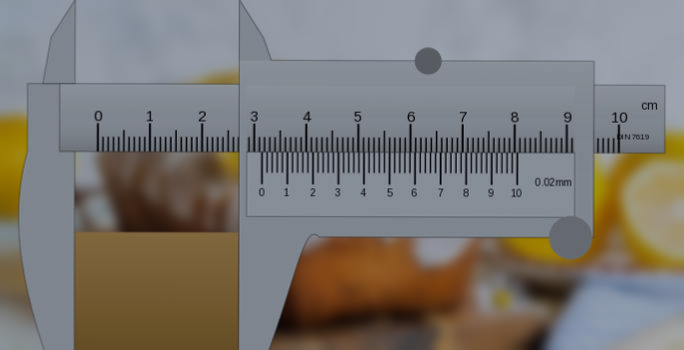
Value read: 31.5,mm
